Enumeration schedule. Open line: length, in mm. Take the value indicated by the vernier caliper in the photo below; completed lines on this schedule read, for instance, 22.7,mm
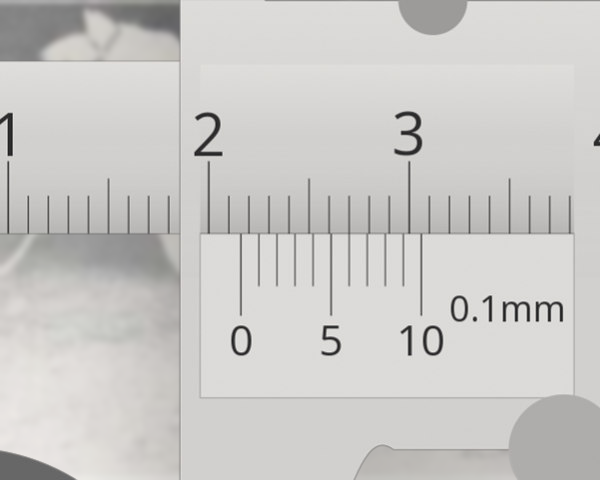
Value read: 21.6,mm
